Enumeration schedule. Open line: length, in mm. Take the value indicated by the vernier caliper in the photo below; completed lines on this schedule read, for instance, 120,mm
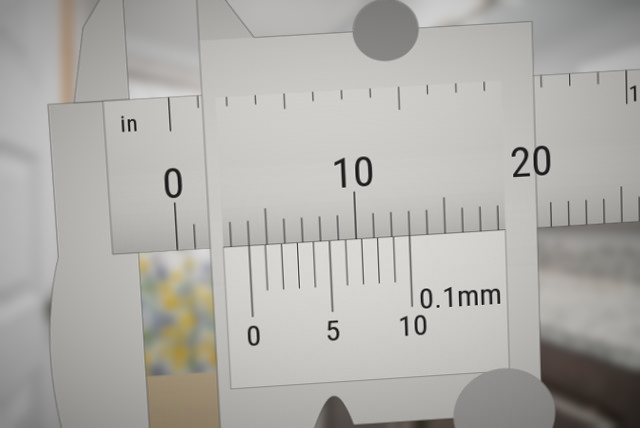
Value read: 4.0,mm
